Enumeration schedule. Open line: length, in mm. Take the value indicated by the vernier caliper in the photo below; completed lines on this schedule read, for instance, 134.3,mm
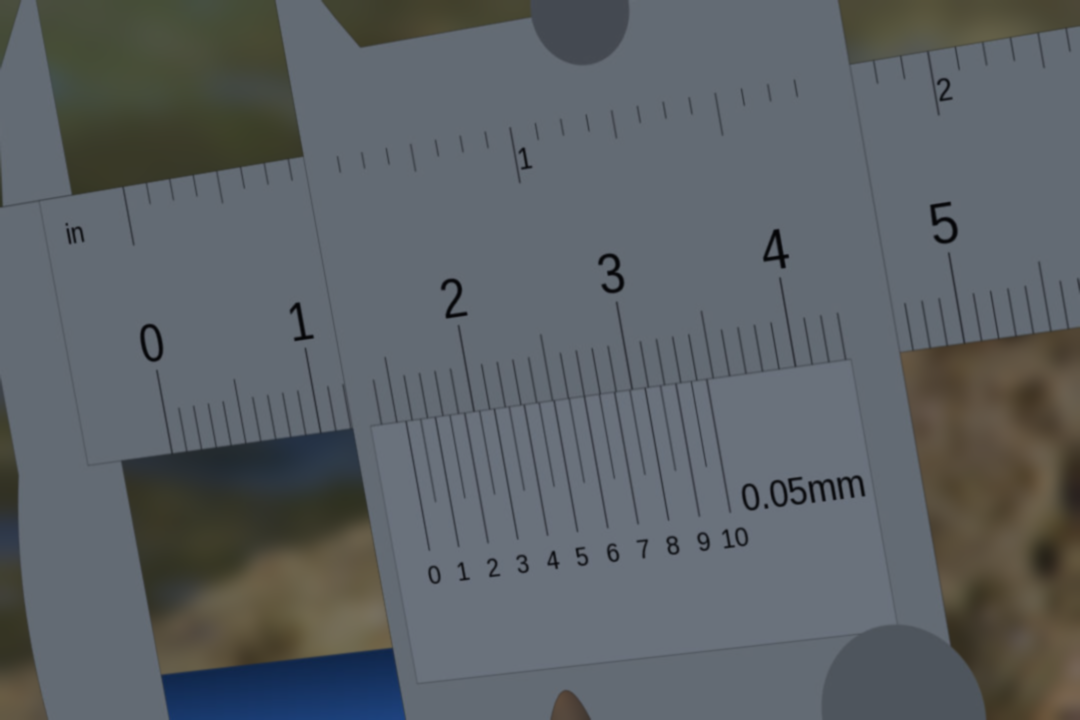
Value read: 15.6,mm
